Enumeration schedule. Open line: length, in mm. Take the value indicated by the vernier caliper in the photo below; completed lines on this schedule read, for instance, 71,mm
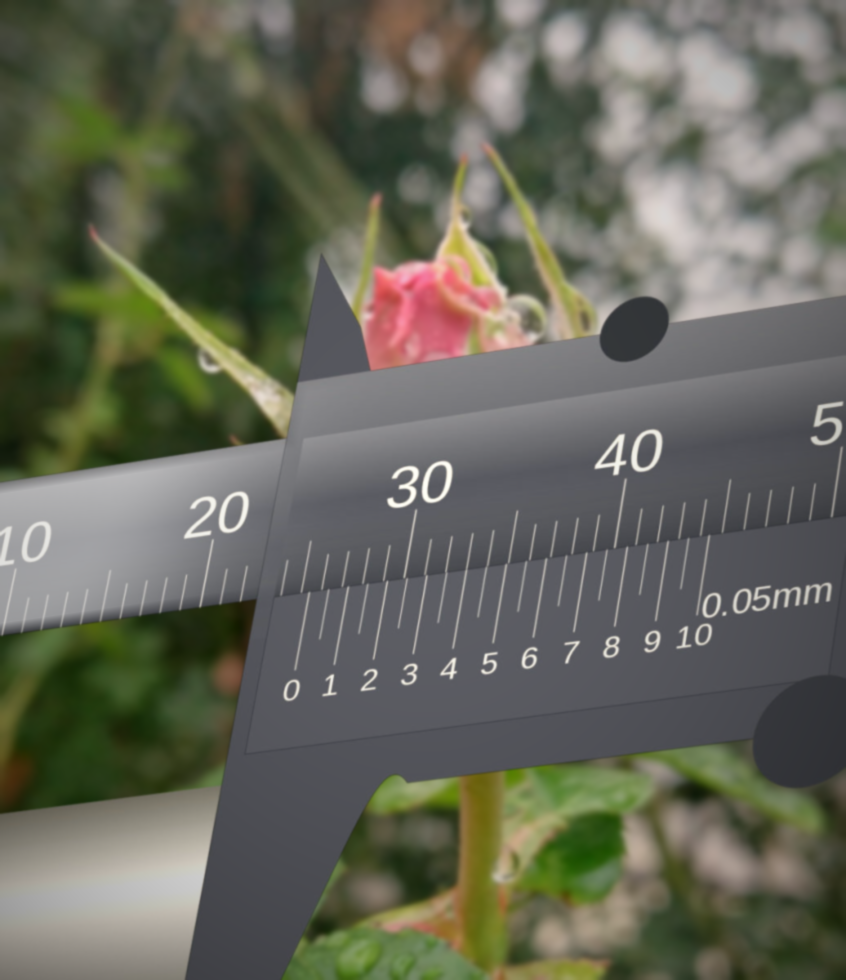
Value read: 25.4,mm
